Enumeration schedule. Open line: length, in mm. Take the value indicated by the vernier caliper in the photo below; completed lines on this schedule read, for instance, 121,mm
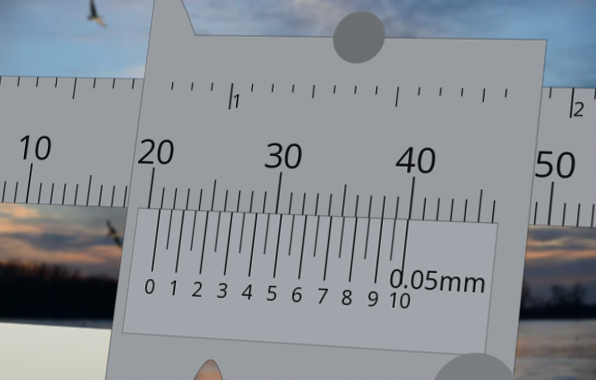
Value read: 20.9,mm
